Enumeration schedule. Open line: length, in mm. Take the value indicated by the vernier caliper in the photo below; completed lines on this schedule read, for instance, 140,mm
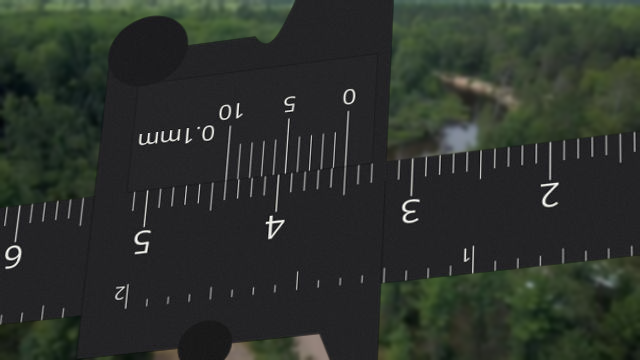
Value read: 35.0,mm
